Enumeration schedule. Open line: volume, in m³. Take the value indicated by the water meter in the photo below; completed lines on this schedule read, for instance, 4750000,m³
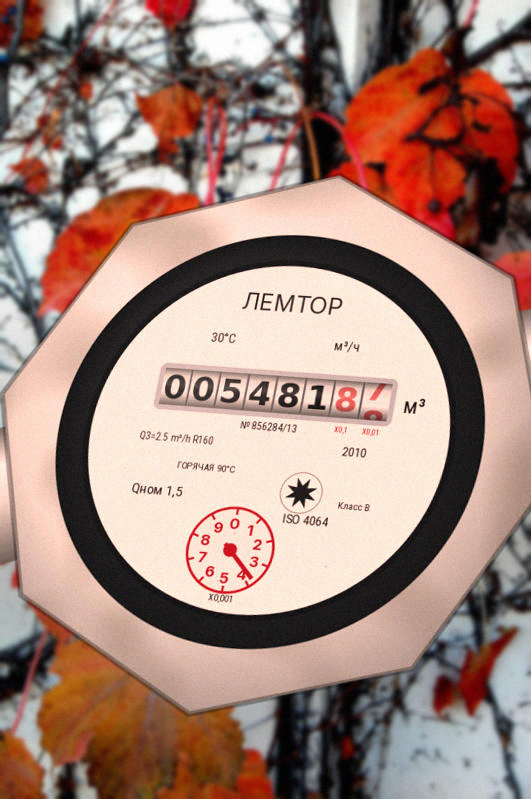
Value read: 5481.873,m³
